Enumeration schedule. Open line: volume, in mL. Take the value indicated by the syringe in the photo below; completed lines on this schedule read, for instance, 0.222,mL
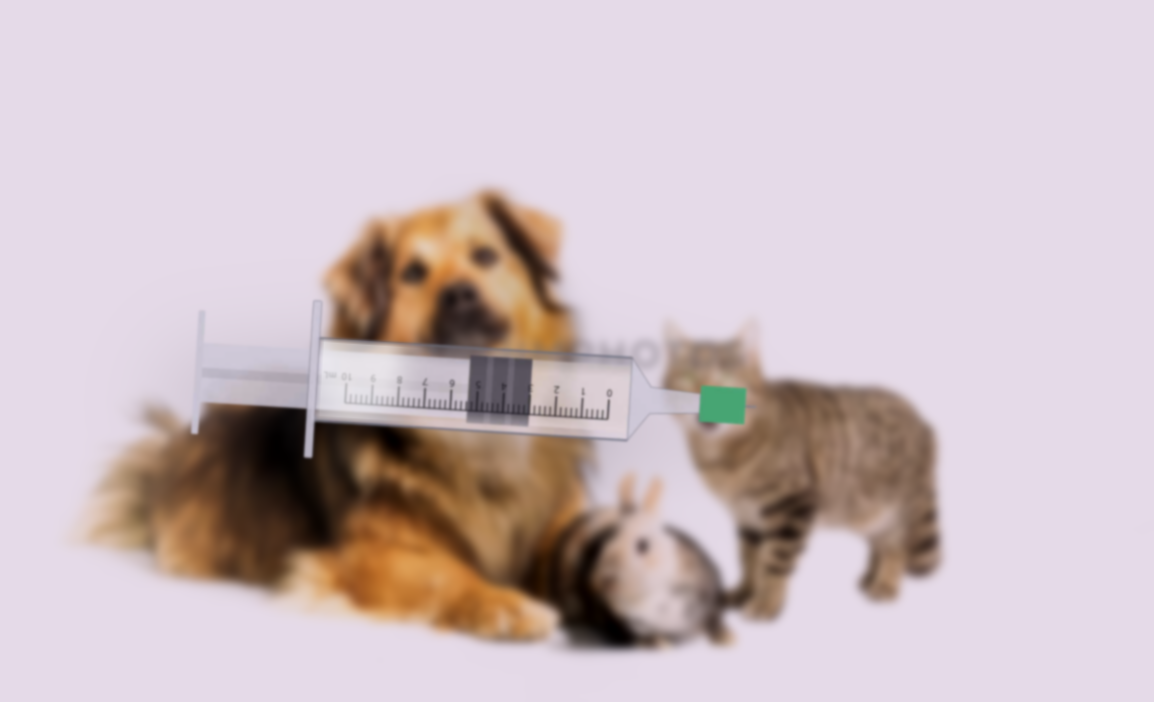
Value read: 3,mL
